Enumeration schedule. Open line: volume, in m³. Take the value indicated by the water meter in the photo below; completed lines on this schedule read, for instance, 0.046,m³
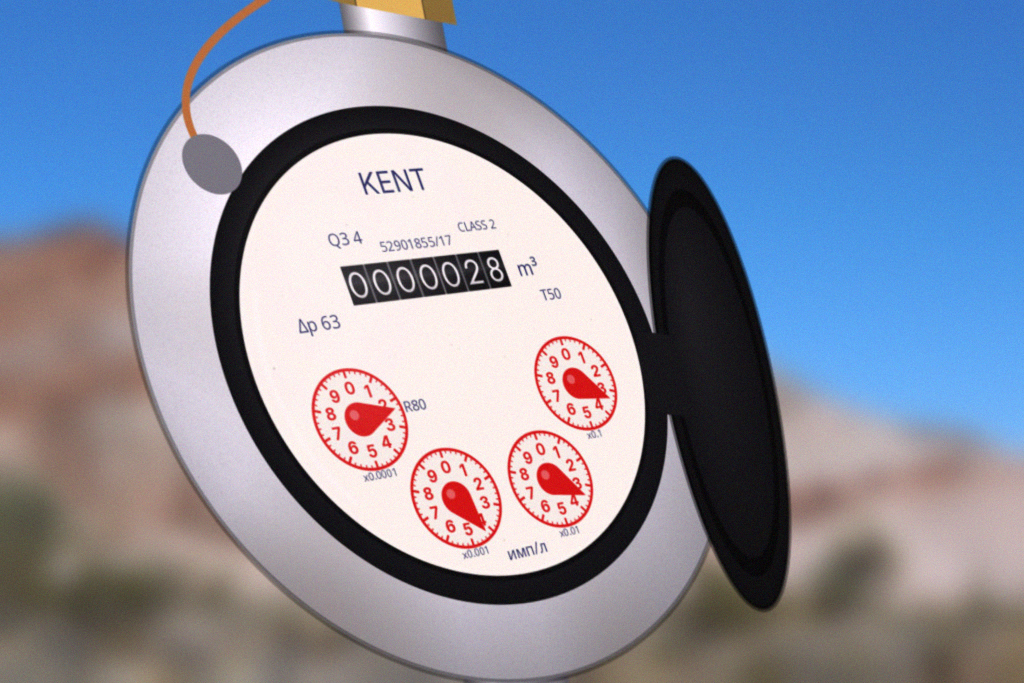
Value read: 28.3342,m³
